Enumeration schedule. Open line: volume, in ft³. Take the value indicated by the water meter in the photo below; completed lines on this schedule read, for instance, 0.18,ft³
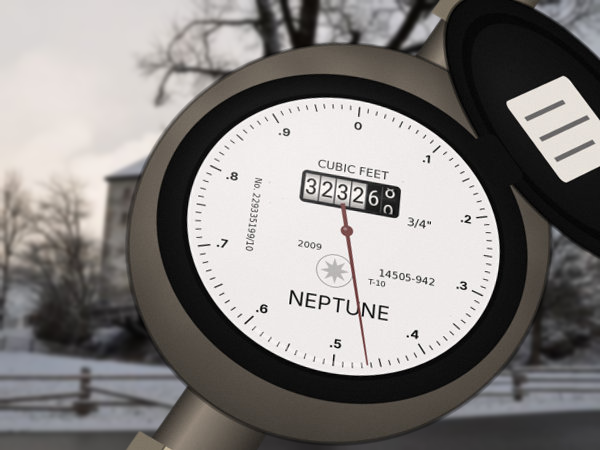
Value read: 323268.46,ft³
